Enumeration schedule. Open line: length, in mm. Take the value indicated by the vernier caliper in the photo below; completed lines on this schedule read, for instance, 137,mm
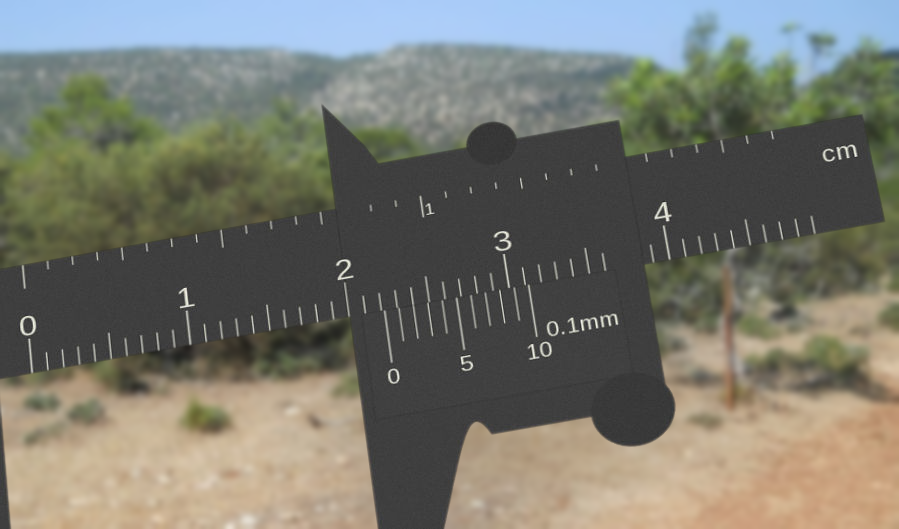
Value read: 22.2,mm
